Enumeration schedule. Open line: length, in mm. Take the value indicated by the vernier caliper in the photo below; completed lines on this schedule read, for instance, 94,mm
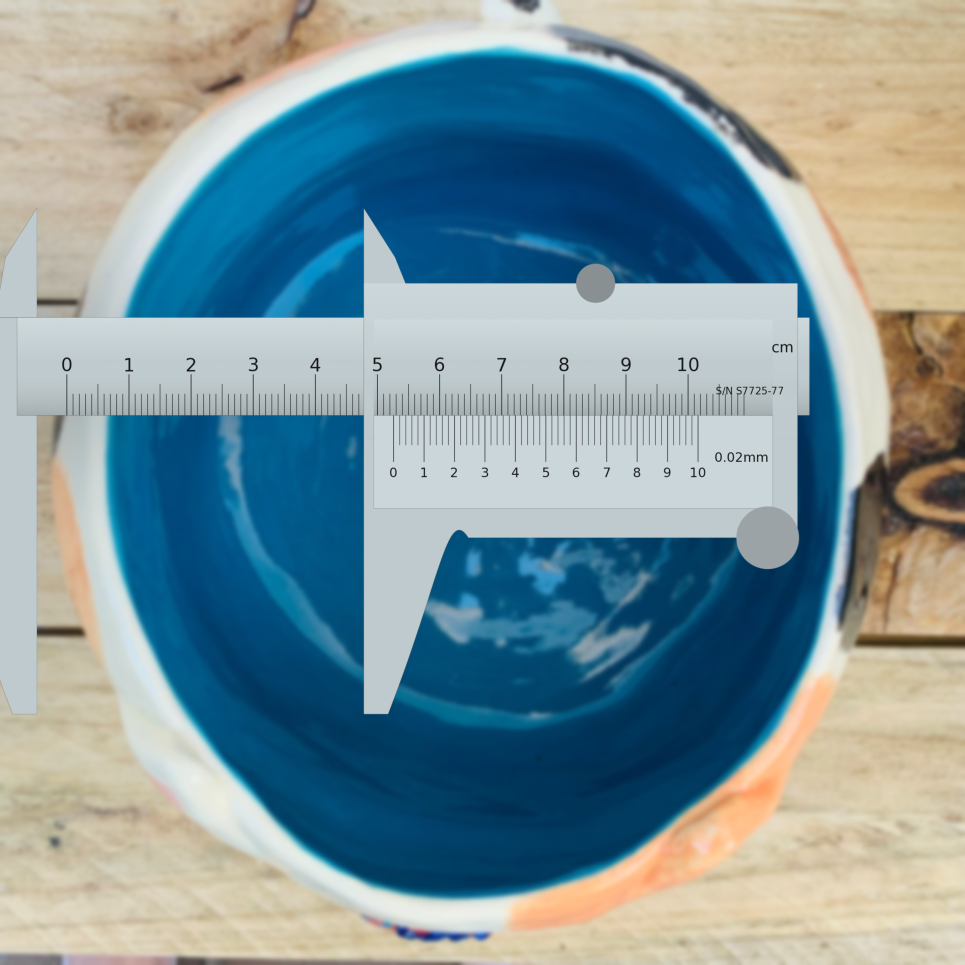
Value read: 52.6,mm
